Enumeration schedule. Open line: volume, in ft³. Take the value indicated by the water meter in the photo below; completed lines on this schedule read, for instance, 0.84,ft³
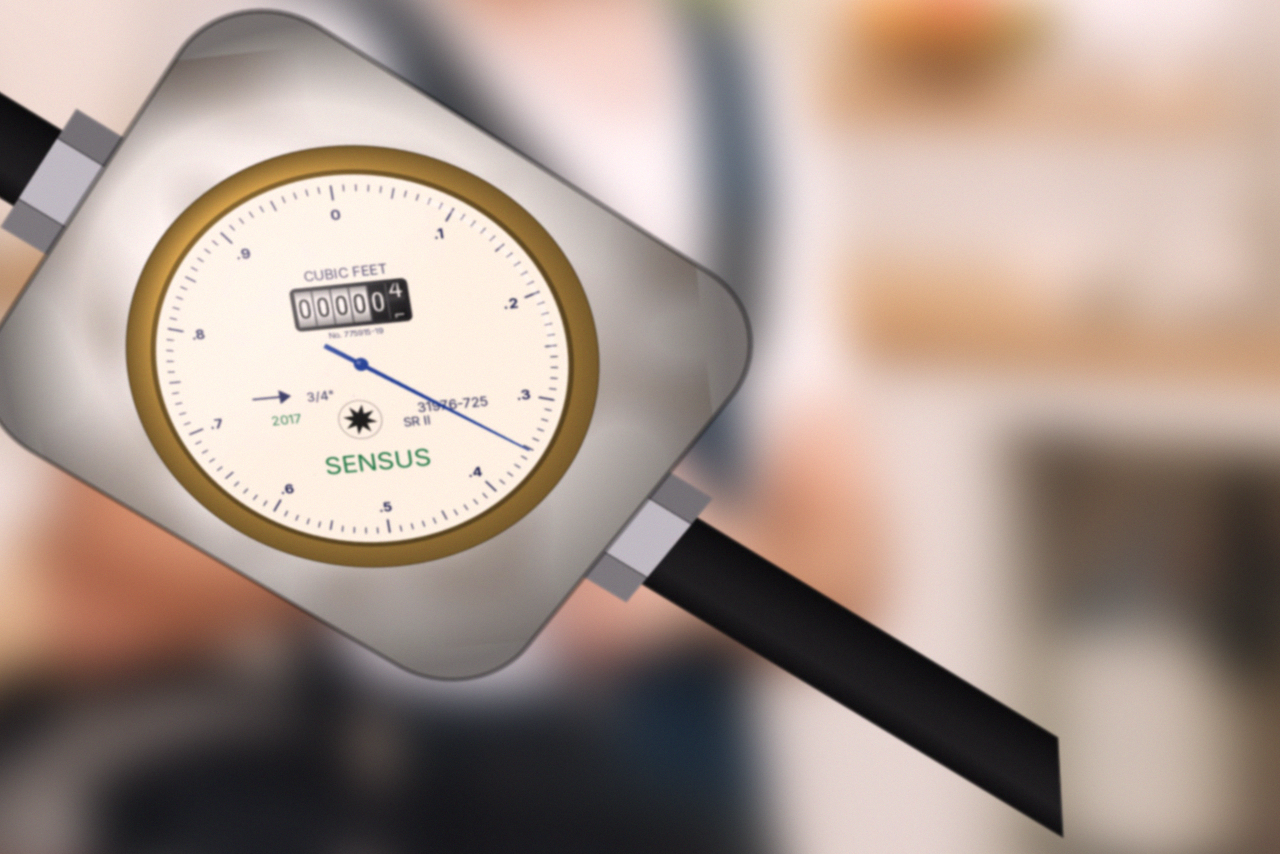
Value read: 4.35,ft³
